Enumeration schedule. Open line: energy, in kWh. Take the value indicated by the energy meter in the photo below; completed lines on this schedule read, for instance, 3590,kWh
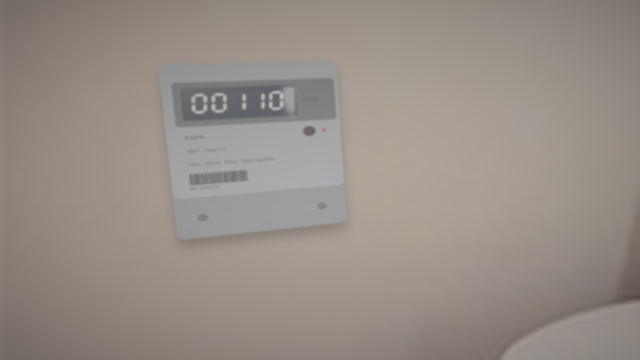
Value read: 110,kWh
